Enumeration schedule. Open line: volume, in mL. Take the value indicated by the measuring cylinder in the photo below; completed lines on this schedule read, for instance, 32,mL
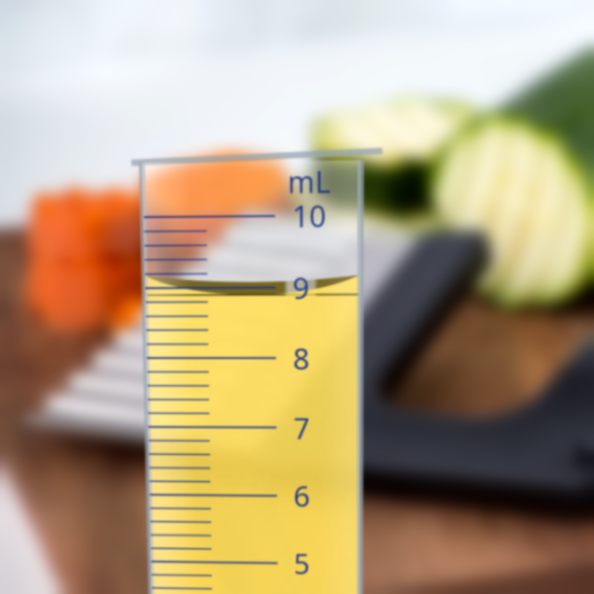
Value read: 8.9,mL
